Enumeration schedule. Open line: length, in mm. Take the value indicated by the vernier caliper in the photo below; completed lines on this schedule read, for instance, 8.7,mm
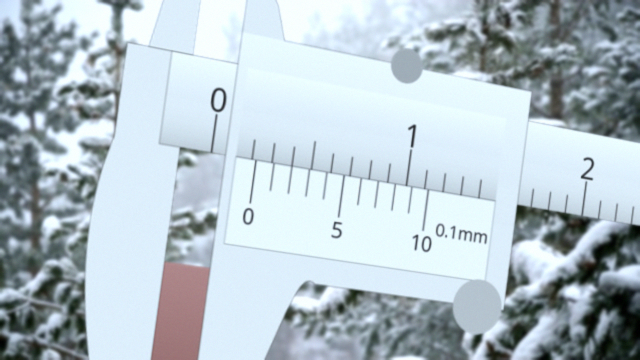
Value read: 2.2,mm
